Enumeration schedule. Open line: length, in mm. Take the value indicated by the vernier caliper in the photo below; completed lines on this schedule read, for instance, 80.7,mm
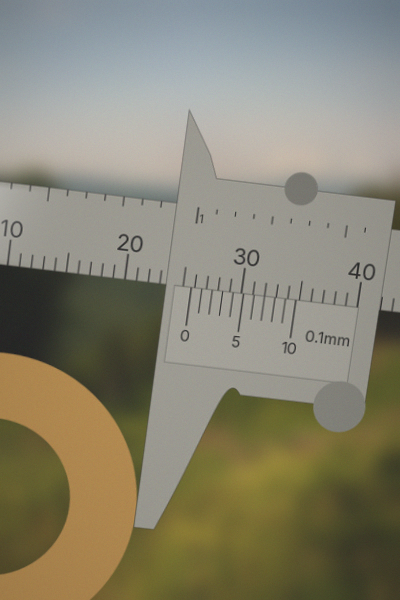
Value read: 25.7,mm
